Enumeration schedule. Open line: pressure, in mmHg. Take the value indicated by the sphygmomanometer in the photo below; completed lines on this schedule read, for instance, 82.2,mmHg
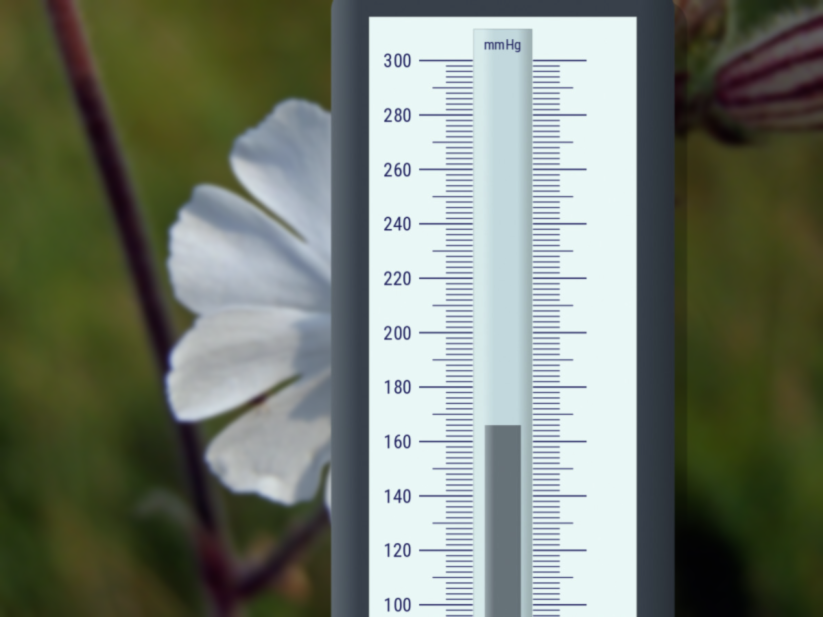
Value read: 166,mmHg
